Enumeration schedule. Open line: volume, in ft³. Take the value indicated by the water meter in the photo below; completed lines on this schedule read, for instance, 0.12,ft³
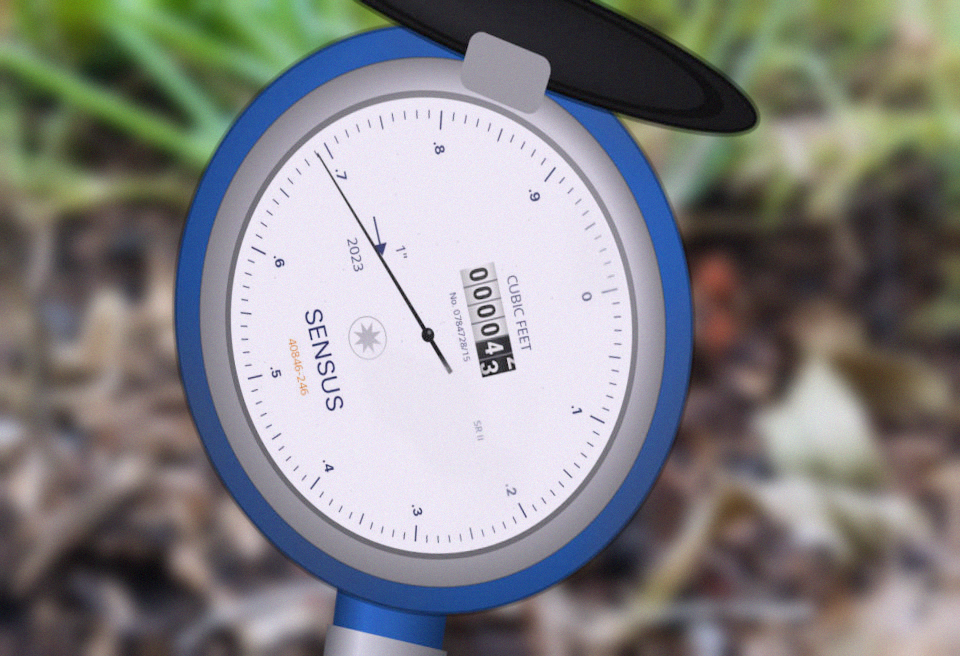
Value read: 42.69,ft³
